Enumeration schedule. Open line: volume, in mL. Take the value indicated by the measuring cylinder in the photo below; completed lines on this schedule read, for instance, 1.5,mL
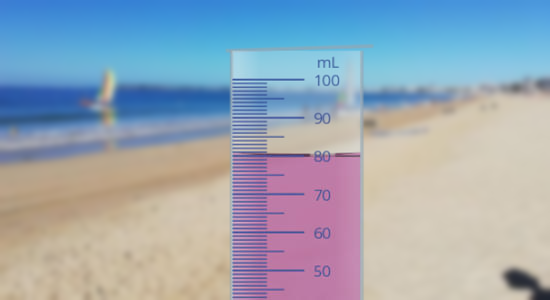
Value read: 80,mL
